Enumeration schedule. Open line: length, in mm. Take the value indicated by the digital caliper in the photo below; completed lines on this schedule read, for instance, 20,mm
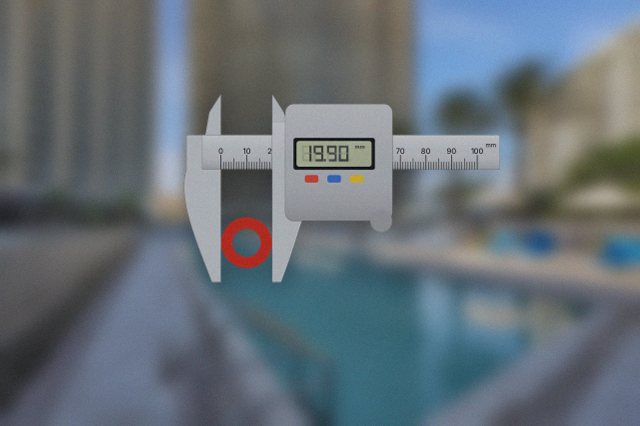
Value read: 19.90,mm
